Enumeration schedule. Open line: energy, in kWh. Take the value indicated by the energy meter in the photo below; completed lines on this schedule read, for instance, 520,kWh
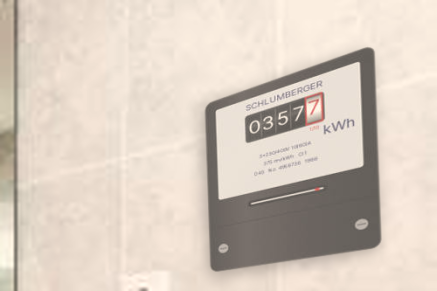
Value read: 357.7,kWh
